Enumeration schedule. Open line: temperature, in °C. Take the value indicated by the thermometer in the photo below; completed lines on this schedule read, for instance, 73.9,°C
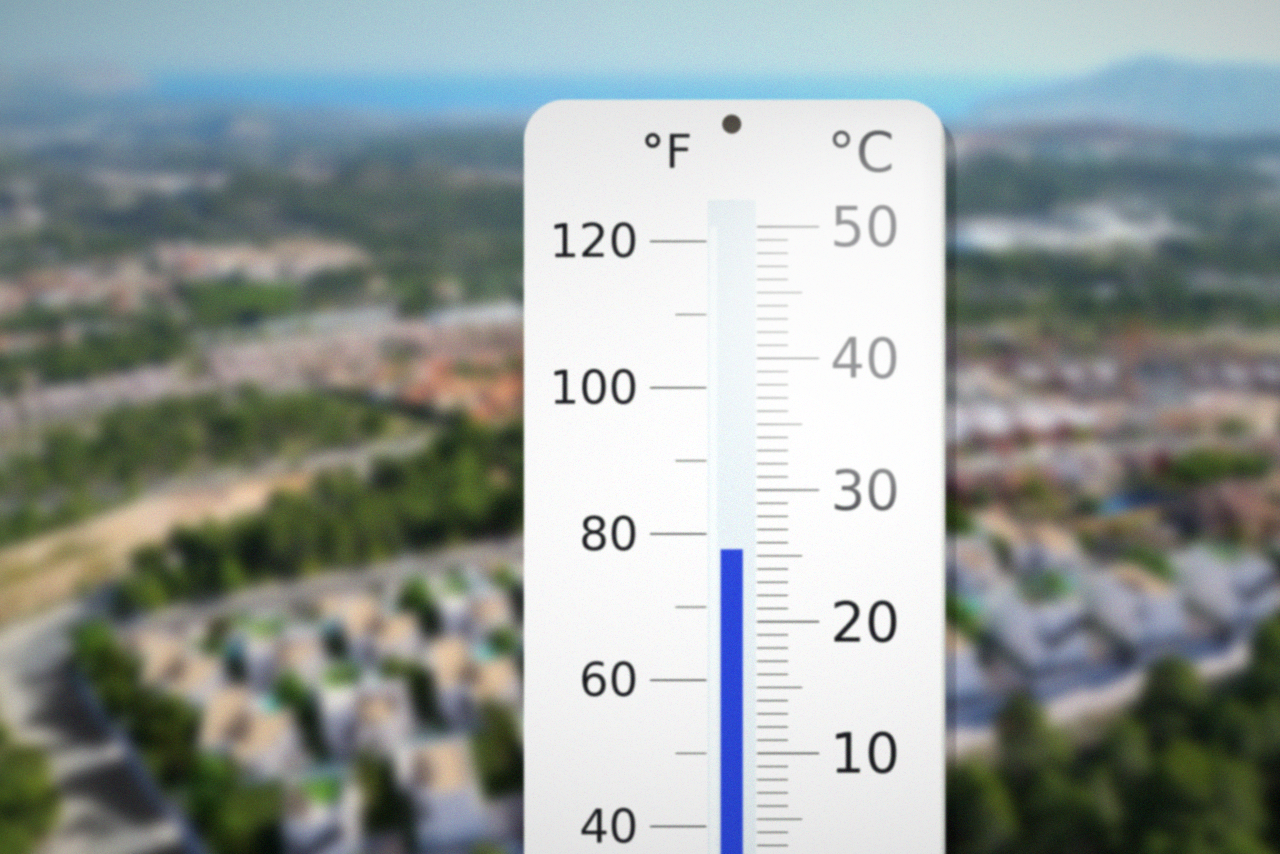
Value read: 25.5,°C
